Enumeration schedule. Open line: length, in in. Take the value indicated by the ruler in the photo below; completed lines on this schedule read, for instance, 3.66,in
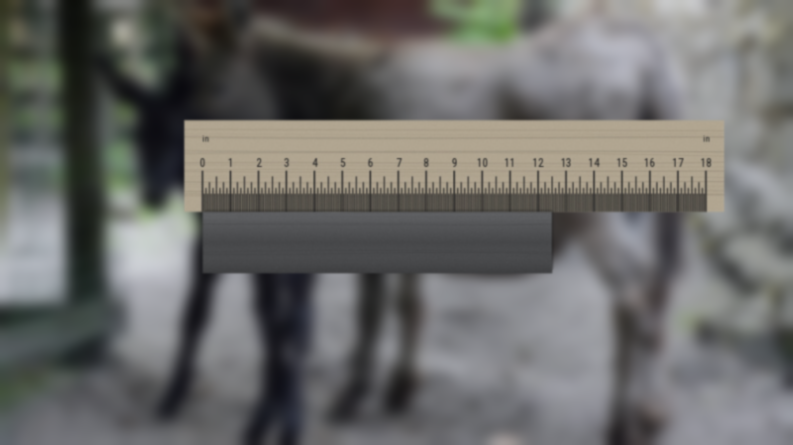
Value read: 12.5,in
